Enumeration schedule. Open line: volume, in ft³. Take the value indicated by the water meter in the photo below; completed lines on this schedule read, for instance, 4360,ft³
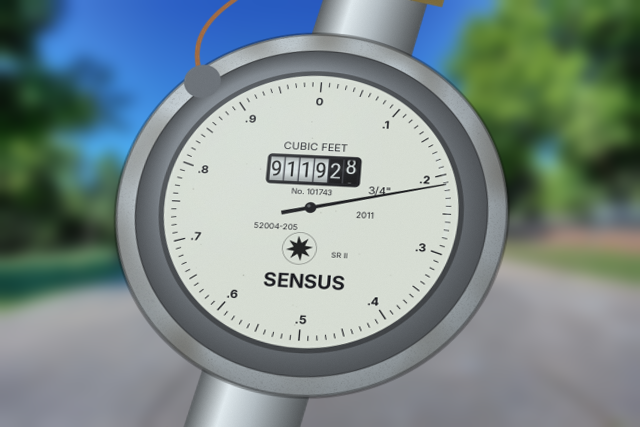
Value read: 911928.21,ft³
